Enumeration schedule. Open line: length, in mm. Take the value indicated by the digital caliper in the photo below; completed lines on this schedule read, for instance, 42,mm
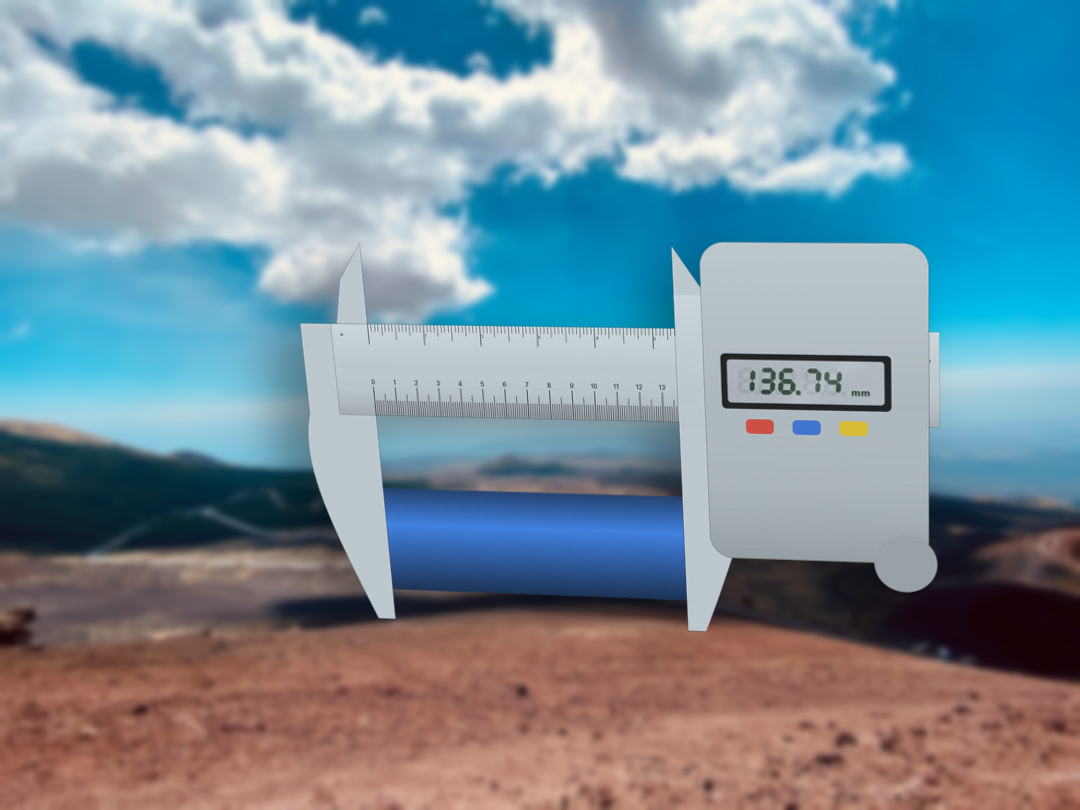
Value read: 136.74,mm
